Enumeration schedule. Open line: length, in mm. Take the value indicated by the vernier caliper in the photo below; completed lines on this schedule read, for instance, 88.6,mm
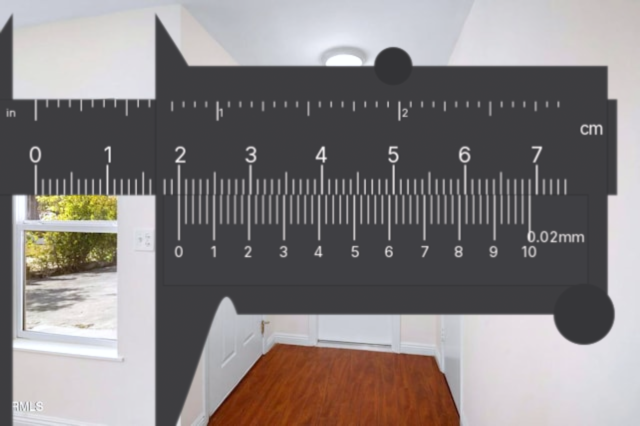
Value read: 20.0,mm
